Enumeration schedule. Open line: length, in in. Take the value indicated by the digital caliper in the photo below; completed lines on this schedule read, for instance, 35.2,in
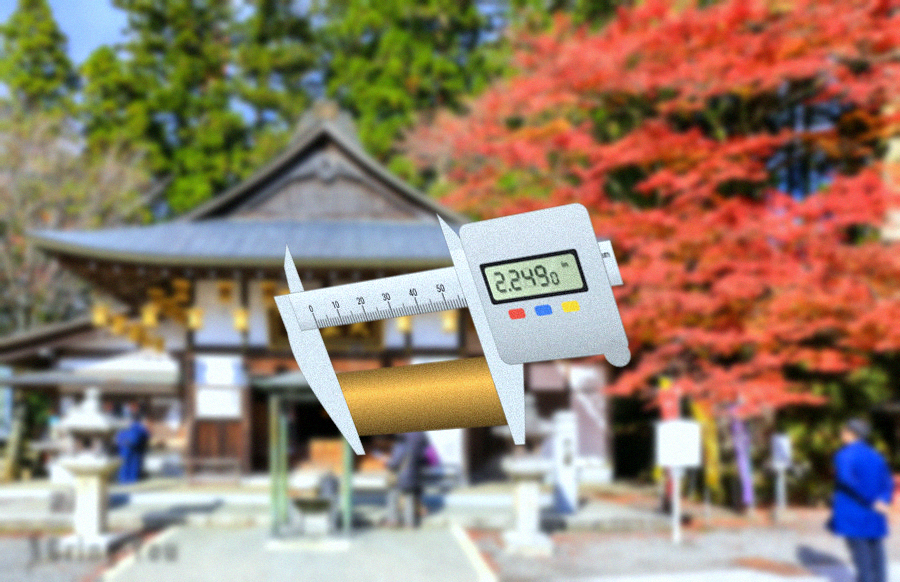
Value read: 2.2490,in
